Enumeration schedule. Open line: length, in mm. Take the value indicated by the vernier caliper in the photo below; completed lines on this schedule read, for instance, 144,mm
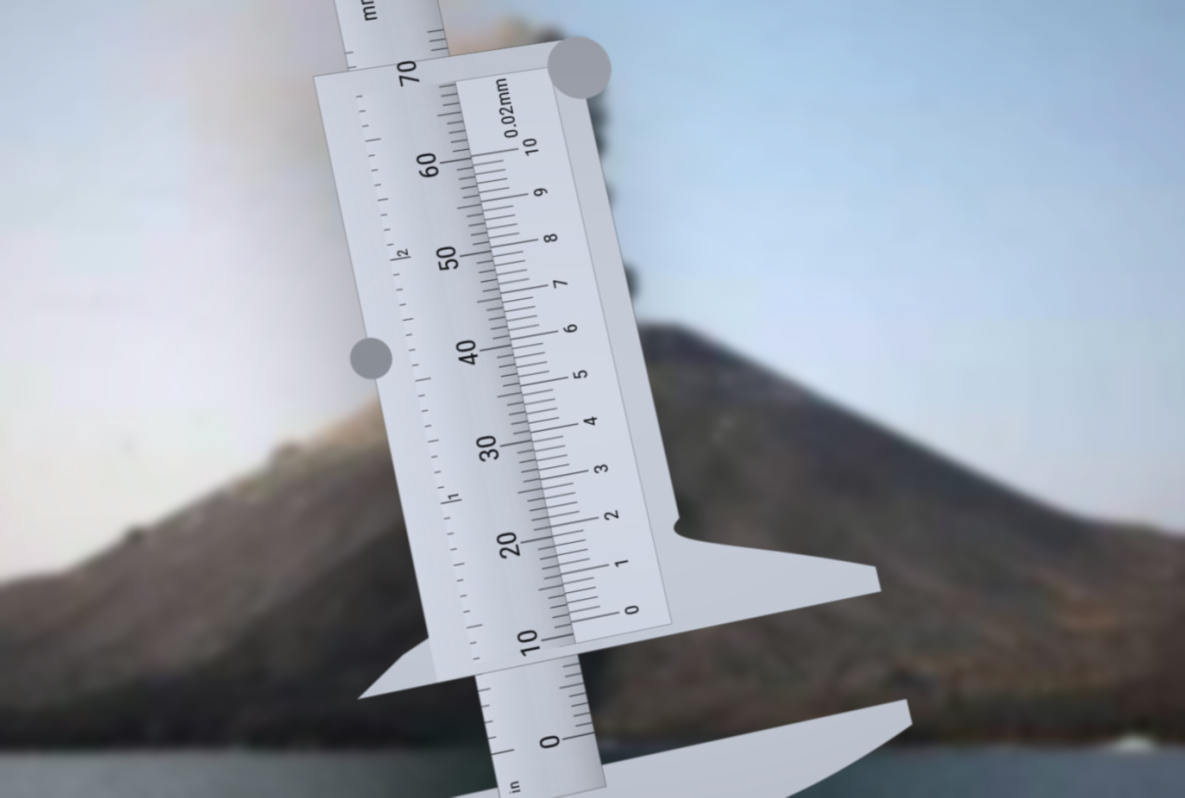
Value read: 11.2,mm
